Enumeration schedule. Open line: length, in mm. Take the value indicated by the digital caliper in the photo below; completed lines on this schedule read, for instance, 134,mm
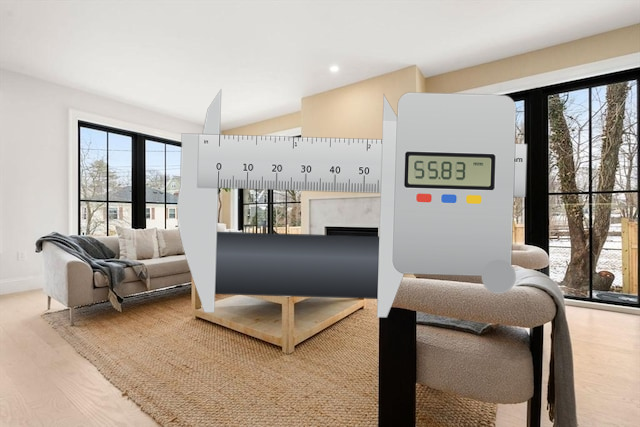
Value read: 55.83,mm
